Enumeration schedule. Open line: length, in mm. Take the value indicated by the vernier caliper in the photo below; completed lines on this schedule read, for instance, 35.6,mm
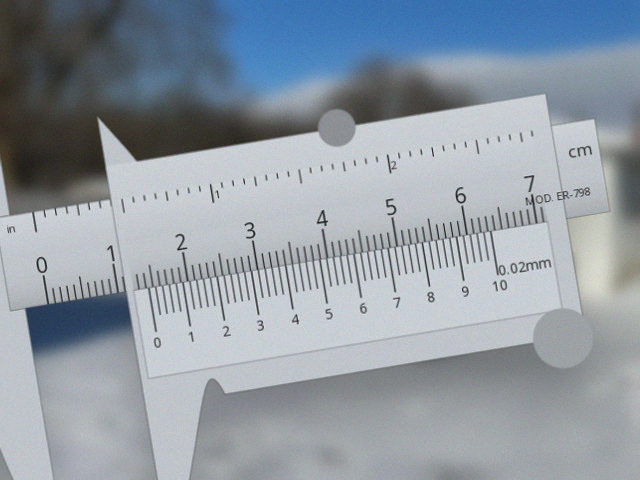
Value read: 14.4,mm
